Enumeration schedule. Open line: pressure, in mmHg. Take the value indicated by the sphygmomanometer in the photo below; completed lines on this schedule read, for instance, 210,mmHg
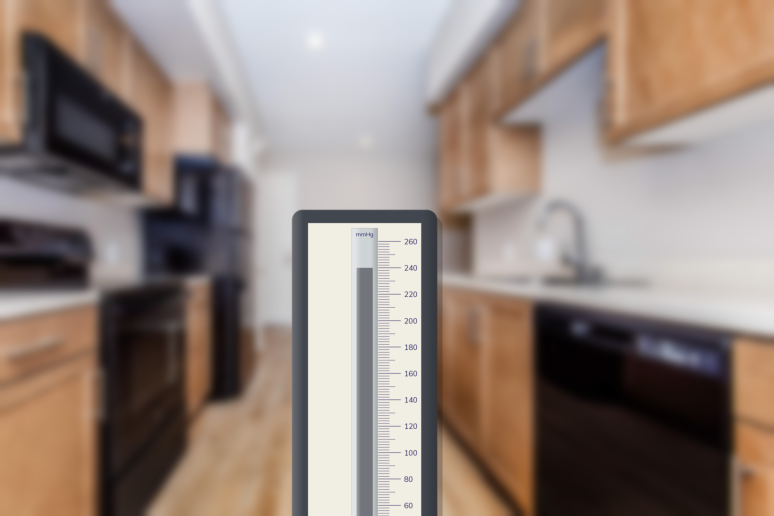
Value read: 240,mmHg
